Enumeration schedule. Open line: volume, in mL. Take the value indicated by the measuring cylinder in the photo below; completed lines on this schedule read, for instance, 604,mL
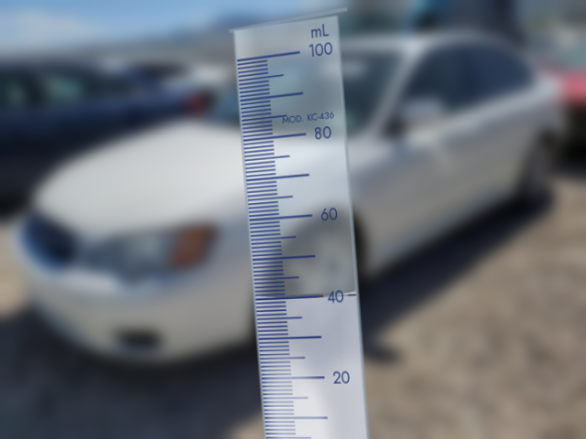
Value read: 40,mL
